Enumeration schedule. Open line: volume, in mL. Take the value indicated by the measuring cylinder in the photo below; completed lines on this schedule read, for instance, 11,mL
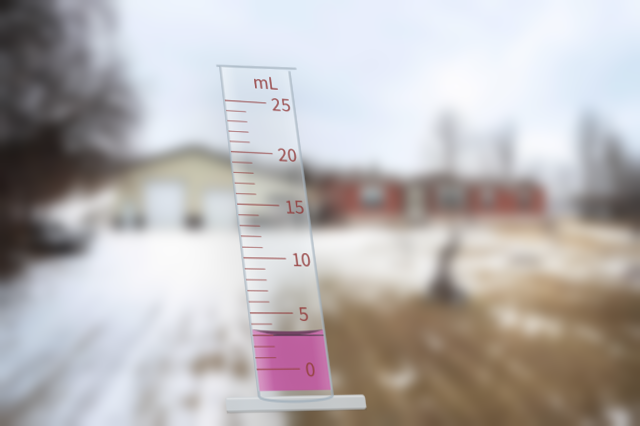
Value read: 3,mL
